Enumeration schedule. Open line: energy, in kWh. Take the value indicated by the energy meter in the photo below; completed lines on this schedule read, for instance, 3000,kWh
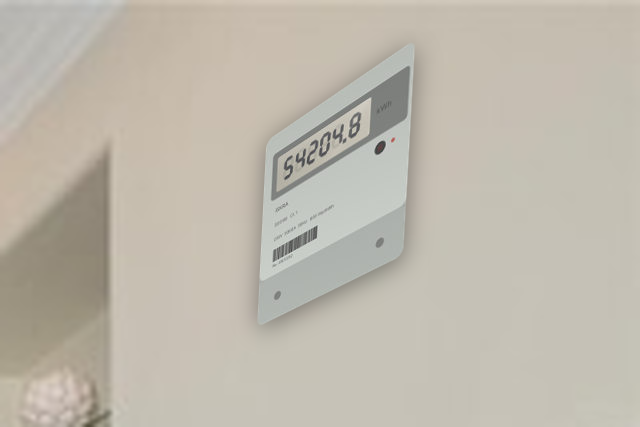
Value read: 54204.8,kWh
